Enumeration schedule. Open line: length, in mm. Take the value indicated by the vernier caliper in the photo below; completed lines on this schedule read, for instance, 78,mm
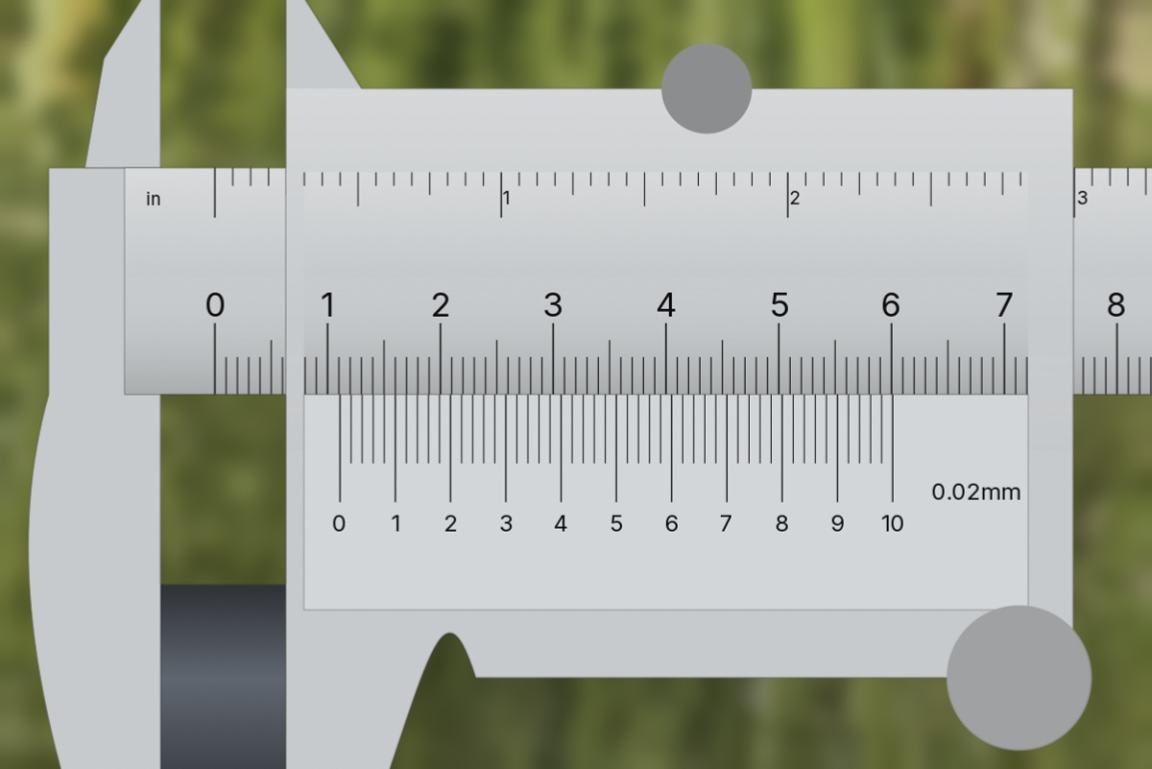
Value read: 11.1,mm
